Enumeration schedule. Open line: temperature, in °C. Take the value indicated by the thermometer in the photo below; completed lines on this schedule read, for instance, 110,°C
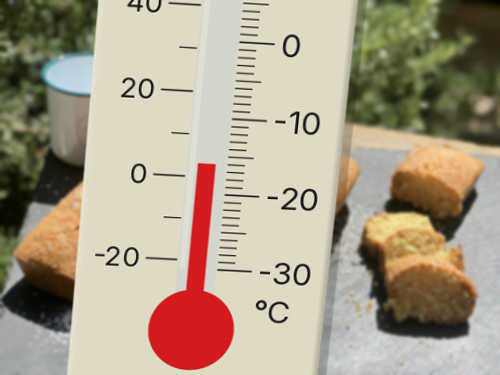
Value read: -16,°C
